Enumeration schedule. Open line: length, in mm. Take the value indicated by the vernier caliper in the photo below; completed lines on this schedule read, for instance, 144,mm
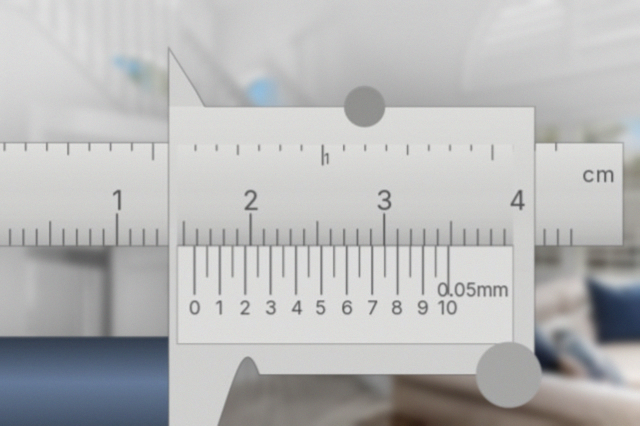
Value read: 15.8,mm
